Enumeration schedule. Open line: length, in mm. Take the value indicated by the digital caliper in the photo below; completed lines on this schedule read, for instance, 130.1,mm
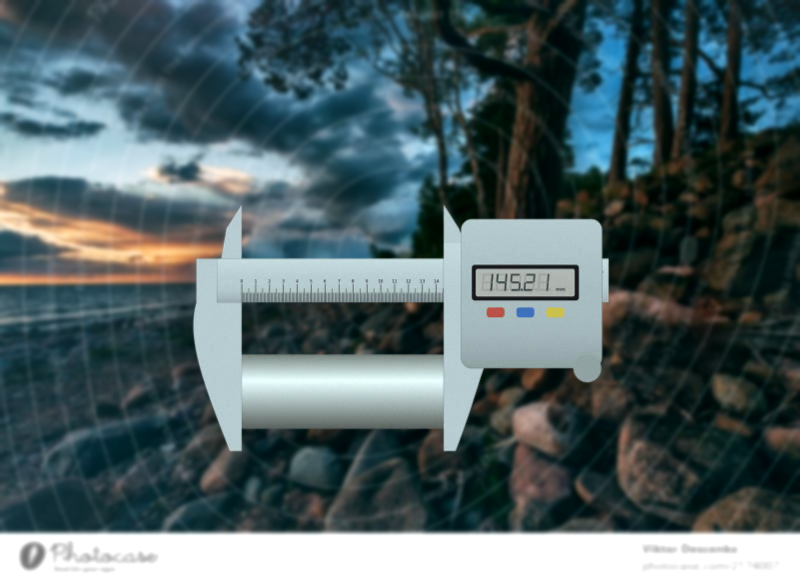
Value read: 145.21,mm
